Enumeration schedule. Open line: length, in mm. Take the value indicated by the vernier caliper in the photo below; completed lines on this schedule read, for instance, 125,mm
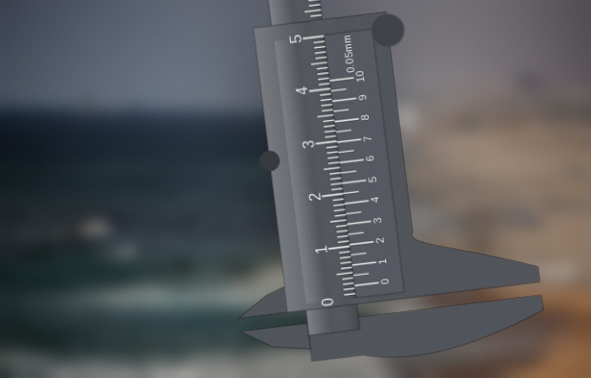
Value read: 2.5,mm
